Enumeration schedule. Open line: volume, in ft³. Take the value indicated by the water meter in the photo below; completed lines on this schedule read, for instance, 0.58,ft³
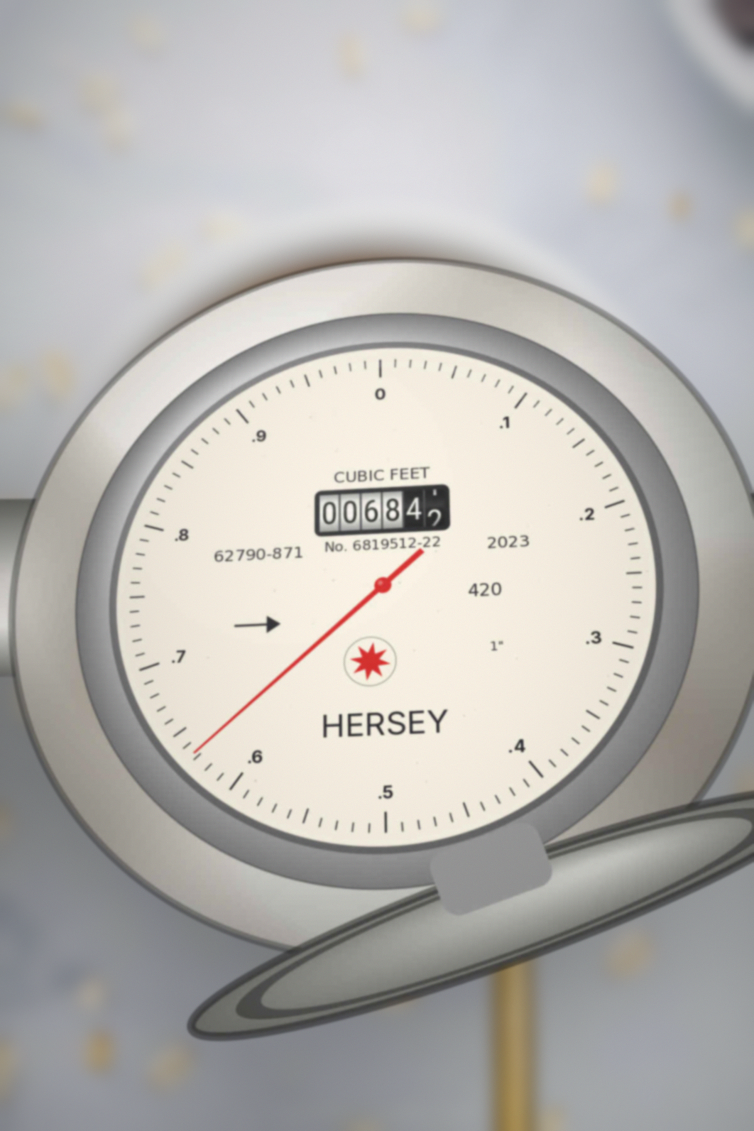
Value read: 6841.63,ft³
